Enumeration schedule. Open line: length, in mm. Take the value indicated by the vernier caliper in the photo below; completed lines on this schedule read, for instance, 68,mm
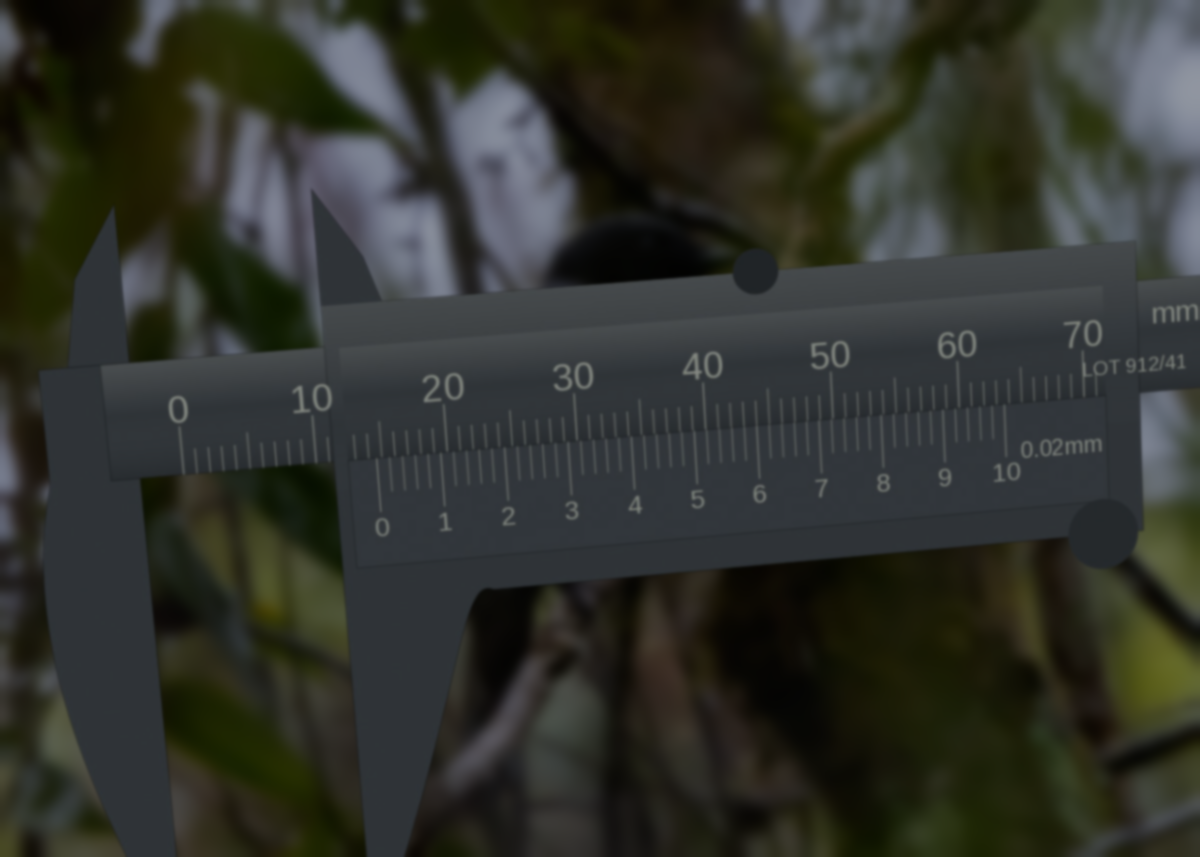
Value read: 14.6,mm
